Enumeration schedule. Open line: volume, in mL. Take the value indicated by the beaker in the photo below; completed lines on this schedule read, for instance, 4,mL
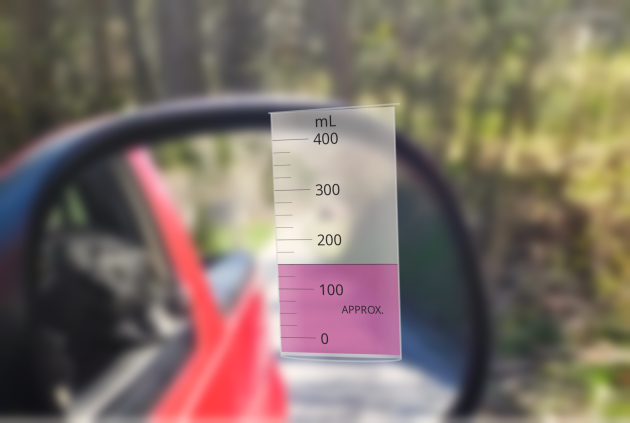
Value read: 150,mL
